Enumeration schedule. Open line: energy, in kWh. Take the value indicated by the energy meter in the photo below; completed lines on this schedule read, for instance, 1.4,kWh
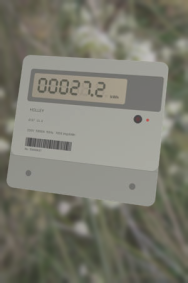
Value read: 27.2,kWh
